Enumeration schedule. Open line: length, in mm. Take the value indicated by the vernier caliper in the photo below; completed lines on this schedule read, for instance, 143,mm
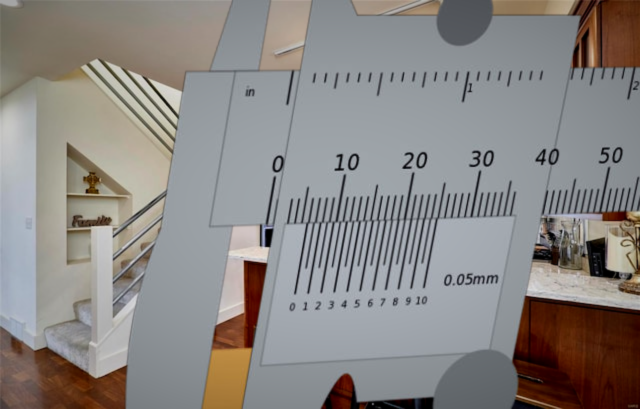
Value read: 5.8,mm
